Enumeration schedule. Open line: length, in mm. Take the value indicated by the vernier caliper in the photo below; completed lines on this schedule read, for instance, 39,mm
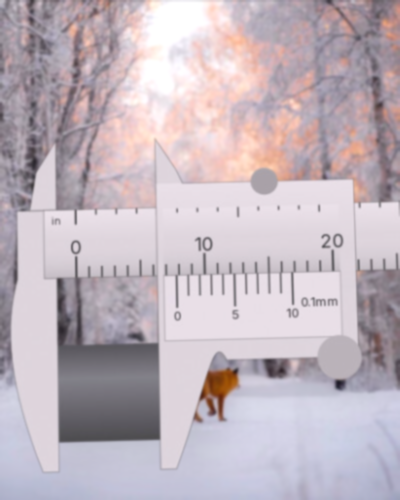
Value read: 7.8,mm
